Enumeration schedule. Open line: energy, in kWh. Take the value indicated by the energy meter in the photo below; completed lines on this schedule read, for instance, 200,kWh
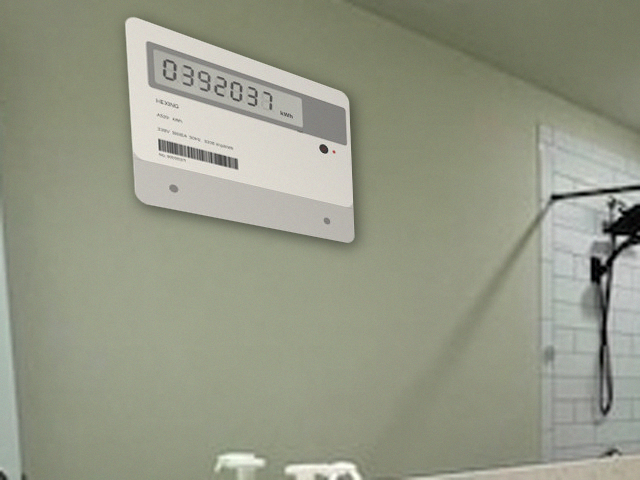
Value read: 392037,kWh
